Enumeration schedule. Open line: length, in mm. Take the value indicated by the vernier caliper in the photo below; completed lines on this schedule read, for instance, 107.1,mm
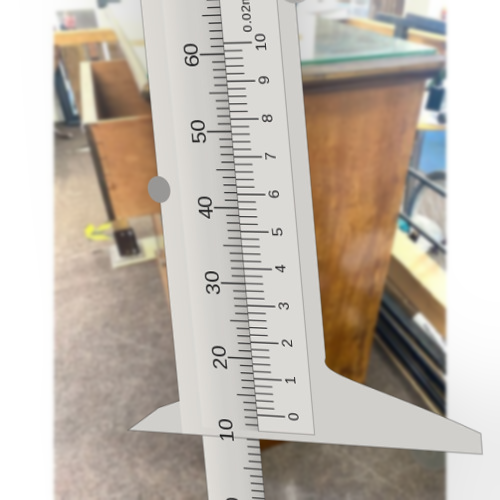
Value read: 12.4,mm
